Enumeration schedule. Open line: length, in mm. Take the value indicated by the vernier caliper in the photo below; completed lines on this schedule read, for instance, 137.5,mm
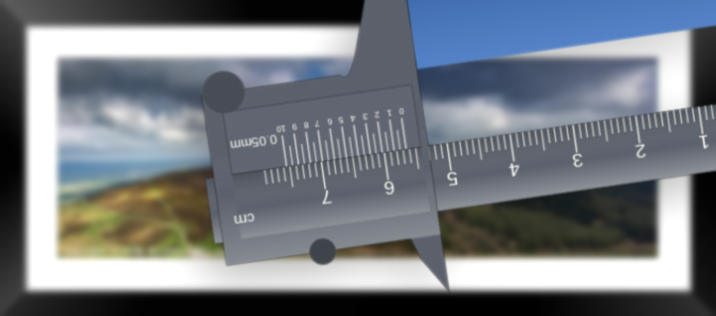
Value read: 56.5,mm
